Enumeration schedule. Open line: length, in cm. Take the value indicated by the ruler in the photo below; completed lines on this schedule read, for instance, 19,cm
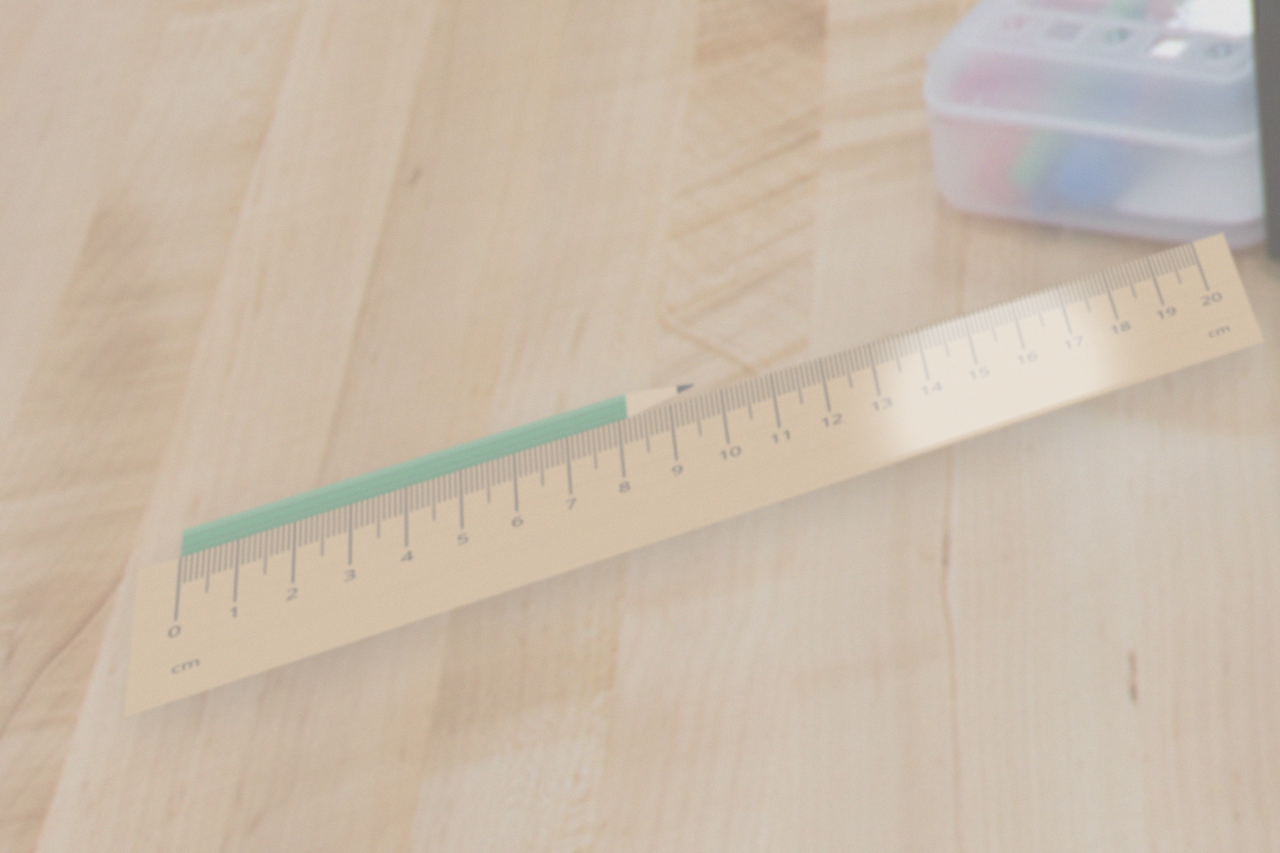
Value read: 9.5,cm
